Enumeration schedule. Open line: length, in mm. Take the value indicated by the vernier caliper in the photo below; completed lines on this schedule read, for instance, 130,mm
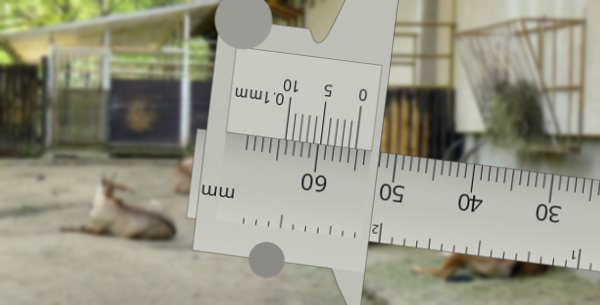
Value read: 55.2,mm
